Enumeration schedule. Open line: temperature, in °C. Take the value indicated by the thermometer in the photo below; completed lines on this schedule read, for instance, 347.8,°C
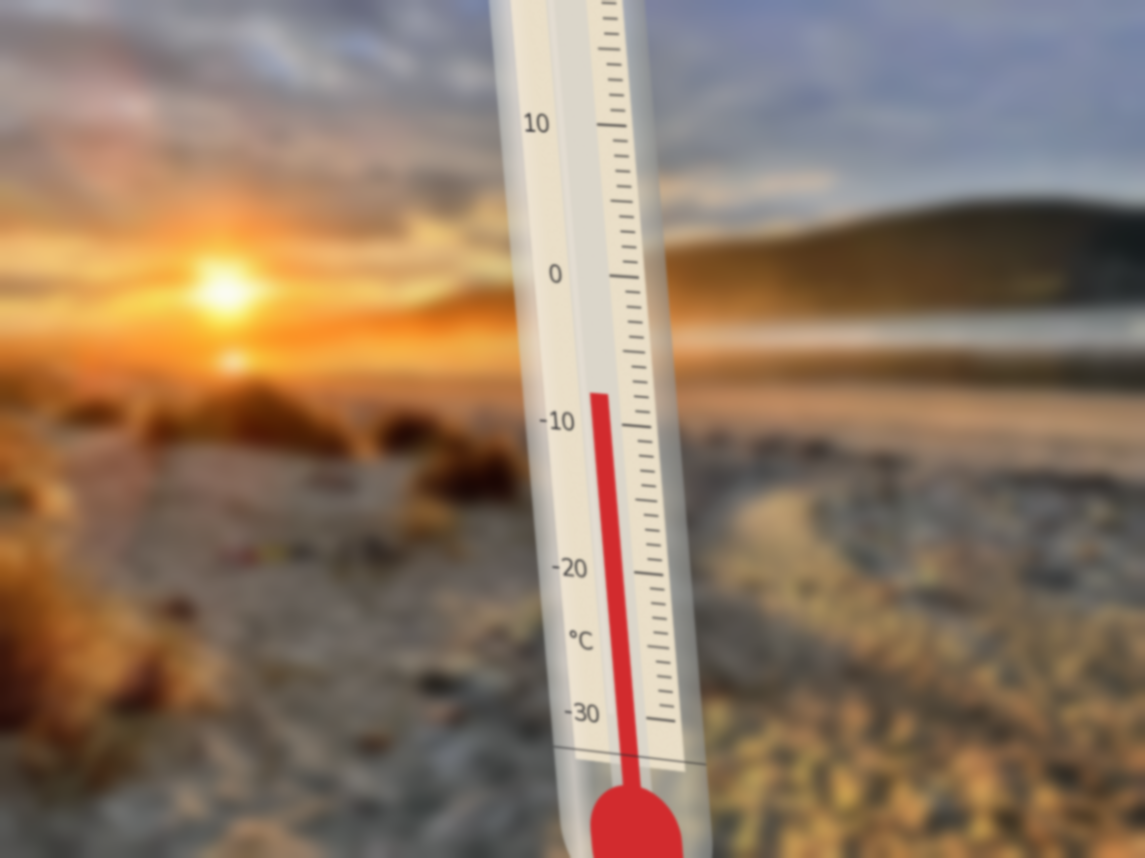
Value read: -8,°C
